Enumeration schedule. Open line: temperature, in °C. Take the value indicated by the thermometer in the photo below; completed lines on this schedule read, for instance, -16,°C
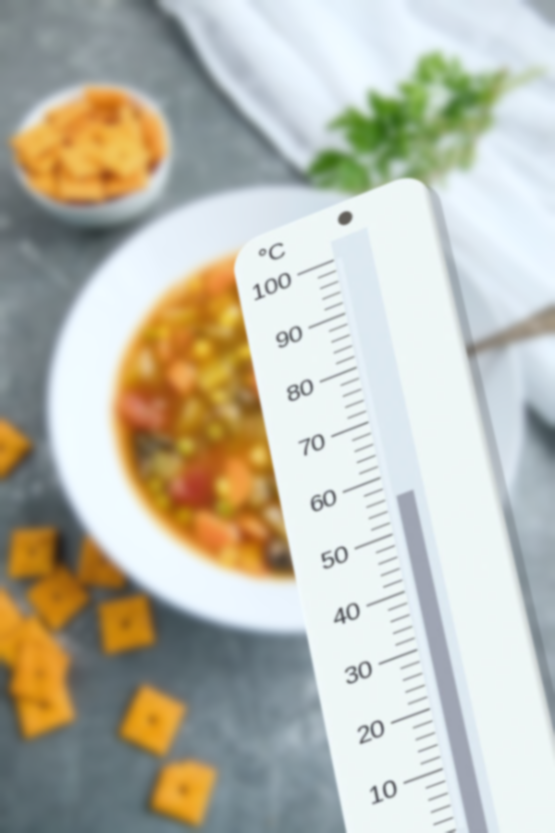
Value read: 56,°C
